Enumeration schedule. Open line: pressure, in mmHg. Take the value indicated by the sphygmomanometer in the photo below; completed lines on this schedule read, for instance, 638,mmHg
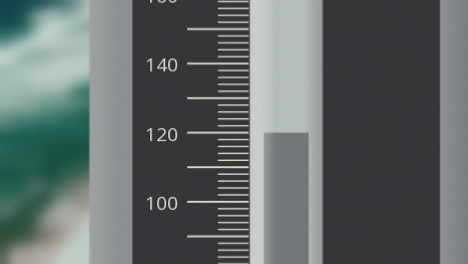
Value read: 120,mmHg
